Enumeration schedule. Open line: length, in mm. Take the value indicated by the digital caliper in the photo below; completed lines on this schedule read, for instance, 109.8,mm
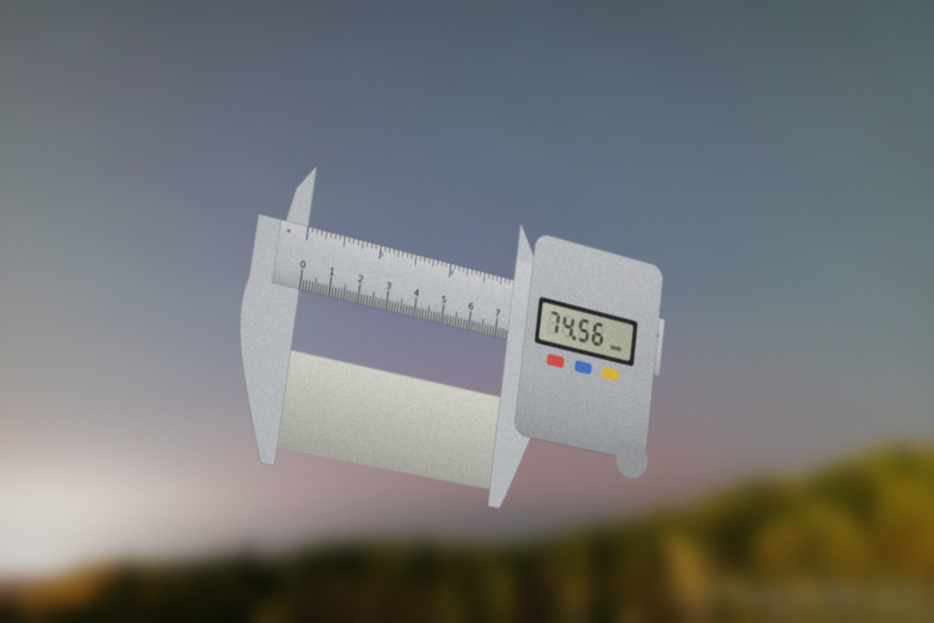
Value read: 74.56,mm
